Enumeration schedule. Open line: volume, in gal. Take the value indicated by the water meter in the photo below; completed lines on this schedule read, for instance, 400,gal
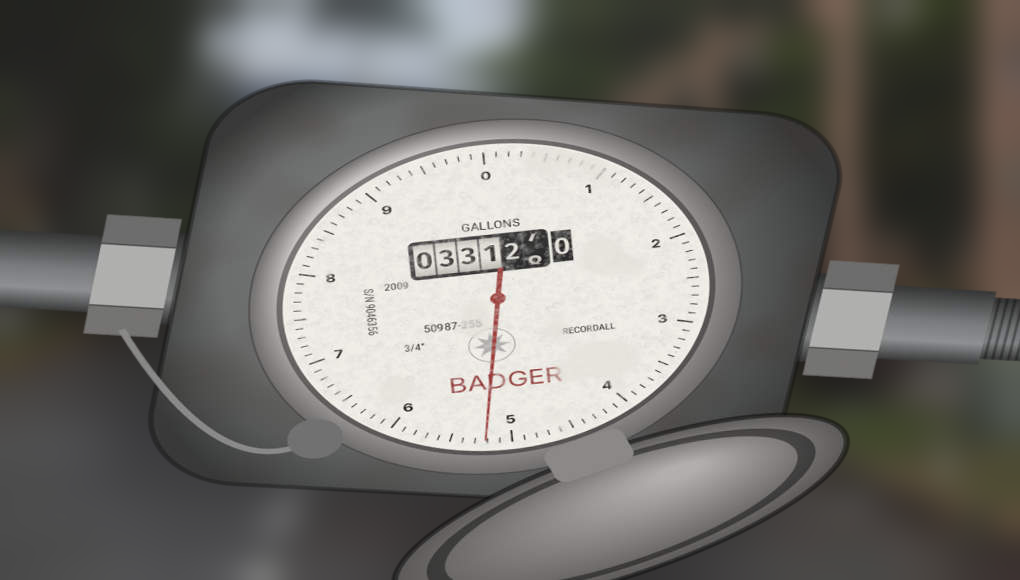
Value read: 331275.2,gal
